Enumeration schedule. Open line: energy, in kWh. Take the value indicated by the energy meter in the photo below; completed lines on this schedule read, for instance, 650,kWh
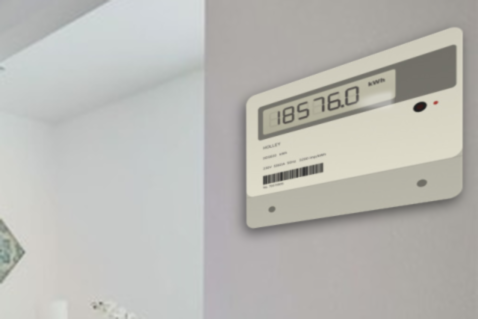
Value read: 18576.0,kWh
